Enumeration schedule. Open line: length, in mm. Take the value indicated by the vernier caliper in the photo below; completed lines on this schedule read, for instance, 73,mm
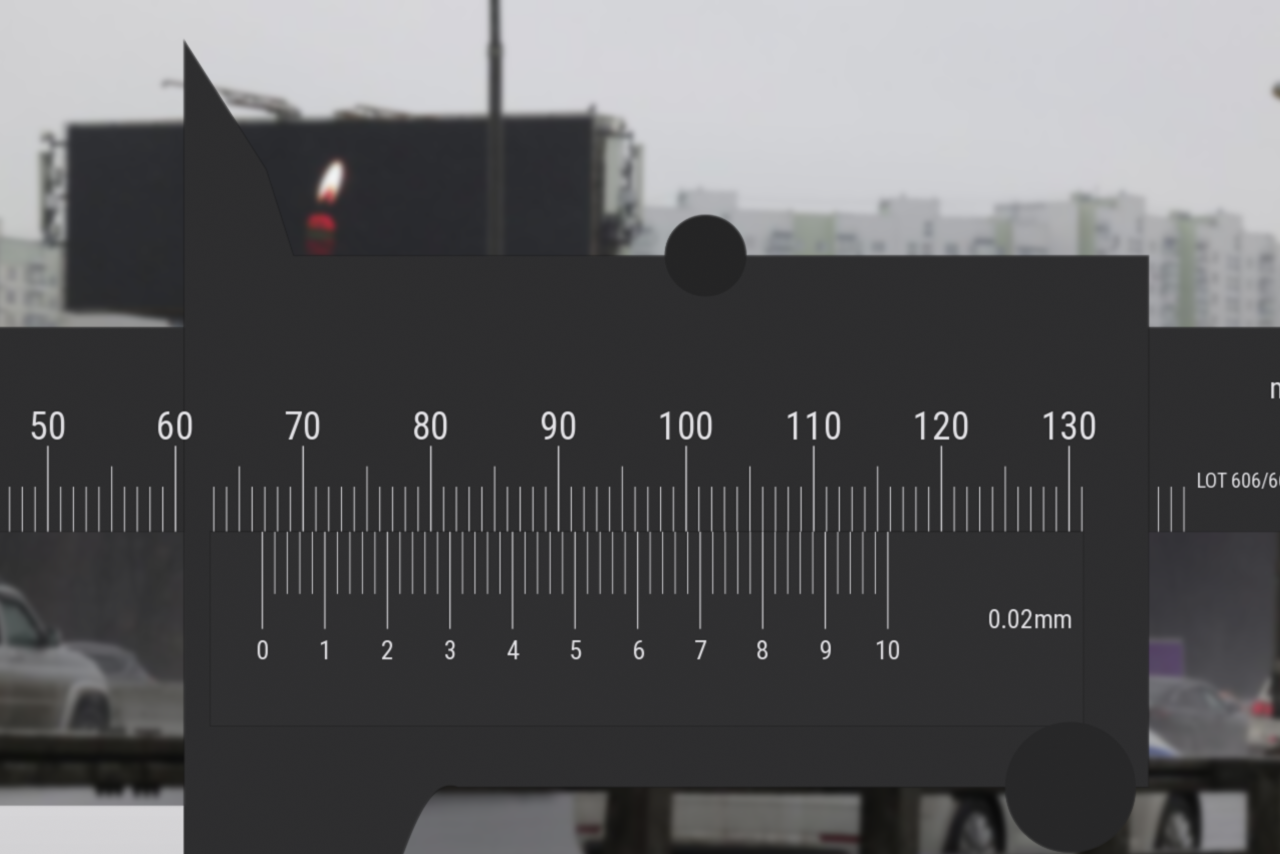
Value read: 66.8,mm
